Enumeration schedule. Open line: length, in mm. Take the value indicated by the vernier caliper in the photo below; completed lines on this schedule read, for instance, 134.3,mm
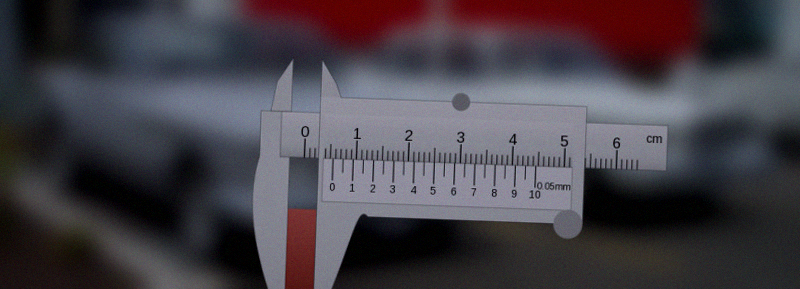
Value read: 5.5,mm
